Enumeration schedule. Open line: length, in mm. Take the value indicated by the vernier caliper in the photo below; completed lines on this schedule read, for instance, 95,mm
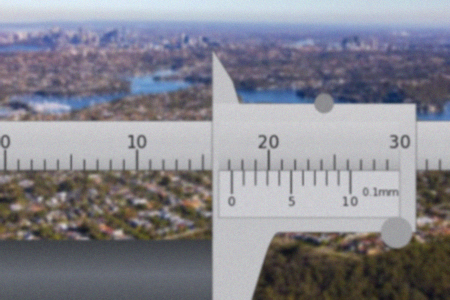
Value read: 17.2,mm
